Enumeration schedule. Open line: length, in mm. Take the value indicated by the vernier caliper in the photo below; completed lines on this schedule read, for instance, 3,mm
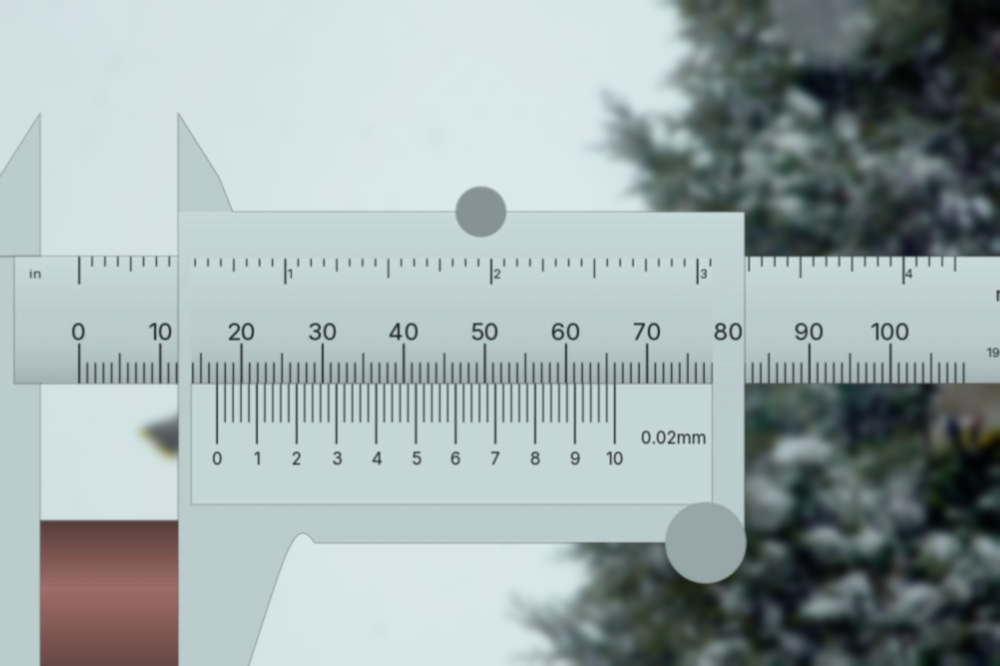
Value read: 17.0,mm
